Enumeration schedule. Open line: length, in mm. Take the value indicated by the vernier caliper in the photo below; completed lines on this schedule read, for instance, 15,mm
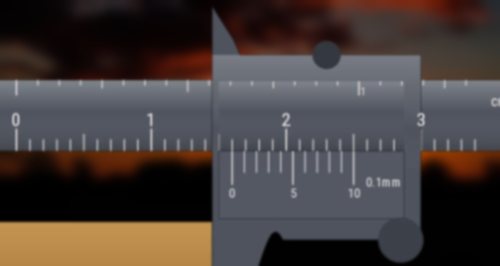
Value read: 16.0,mm
